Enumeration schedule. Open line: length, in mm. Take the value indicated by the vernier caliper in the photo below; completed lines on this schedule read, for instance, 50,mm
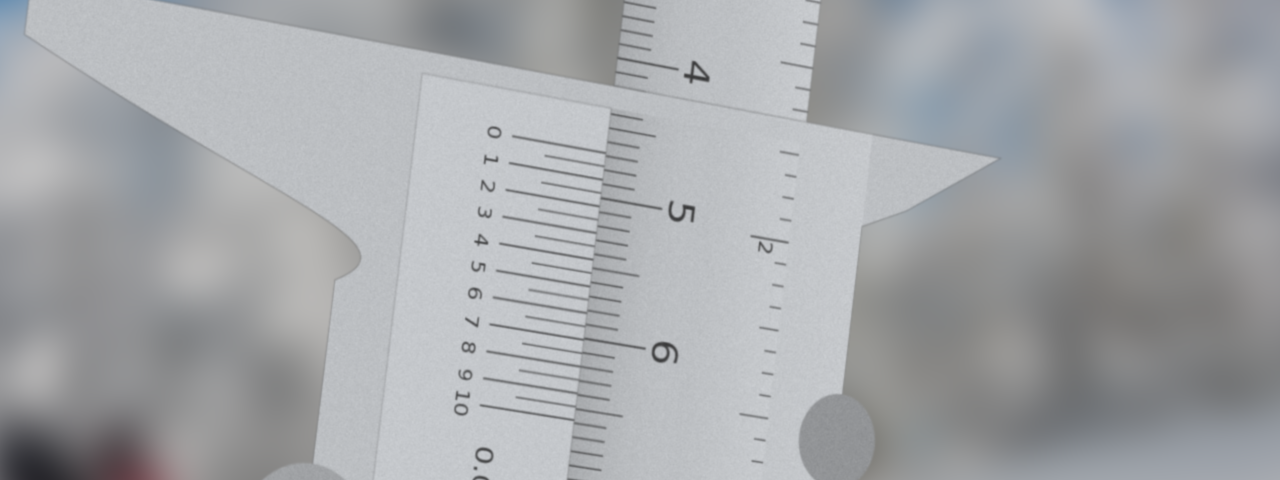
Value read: 46.8,mm
